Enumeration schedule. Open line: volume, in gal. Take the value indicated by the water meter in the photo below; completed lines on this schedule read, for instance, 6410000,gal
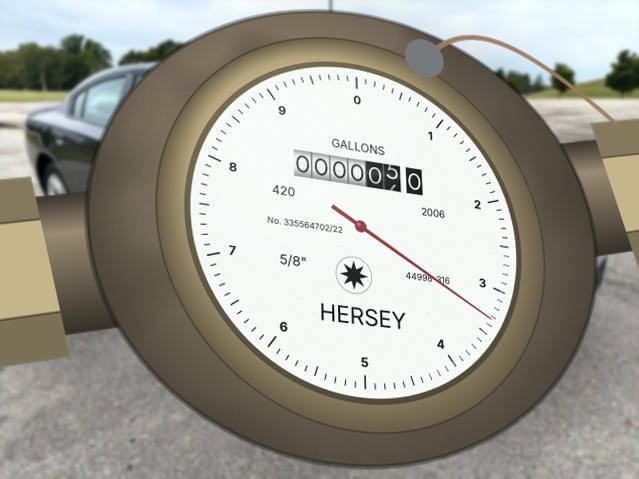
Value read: 53.3,gal
